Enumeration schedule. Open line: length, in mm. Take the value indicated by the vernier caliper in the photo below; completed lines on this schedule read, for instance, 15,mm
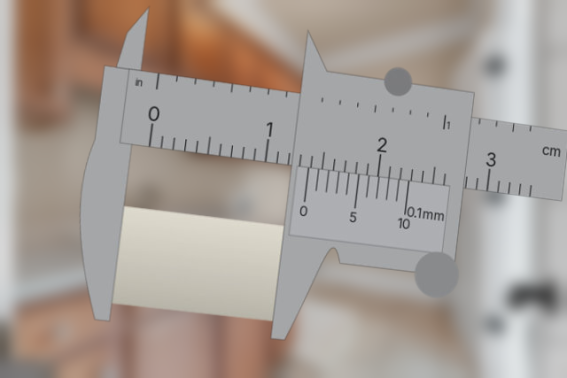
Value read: 13.8,mm
